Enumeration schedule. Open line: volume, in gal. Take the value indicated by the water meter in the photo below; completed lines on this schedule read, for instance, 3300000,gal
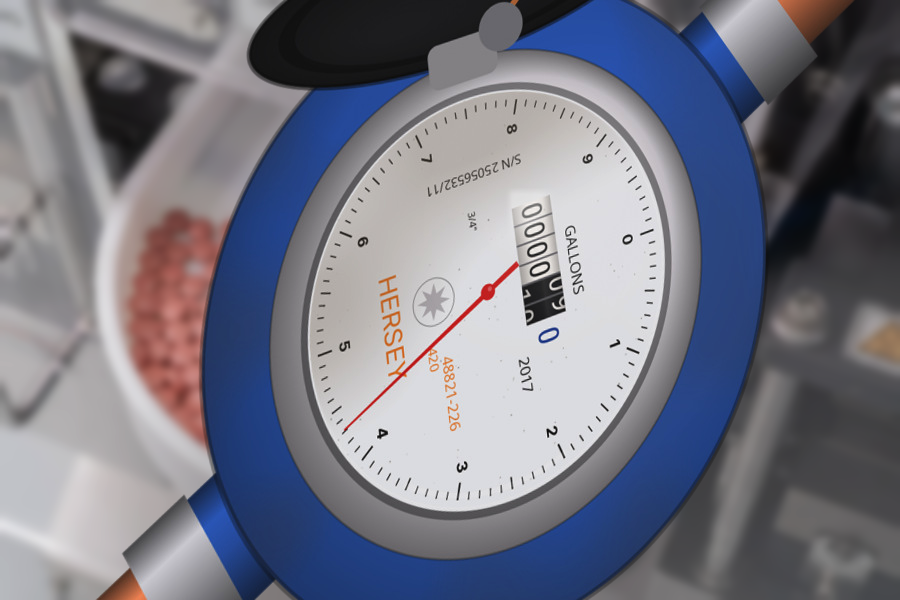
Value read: 94.3,gal
